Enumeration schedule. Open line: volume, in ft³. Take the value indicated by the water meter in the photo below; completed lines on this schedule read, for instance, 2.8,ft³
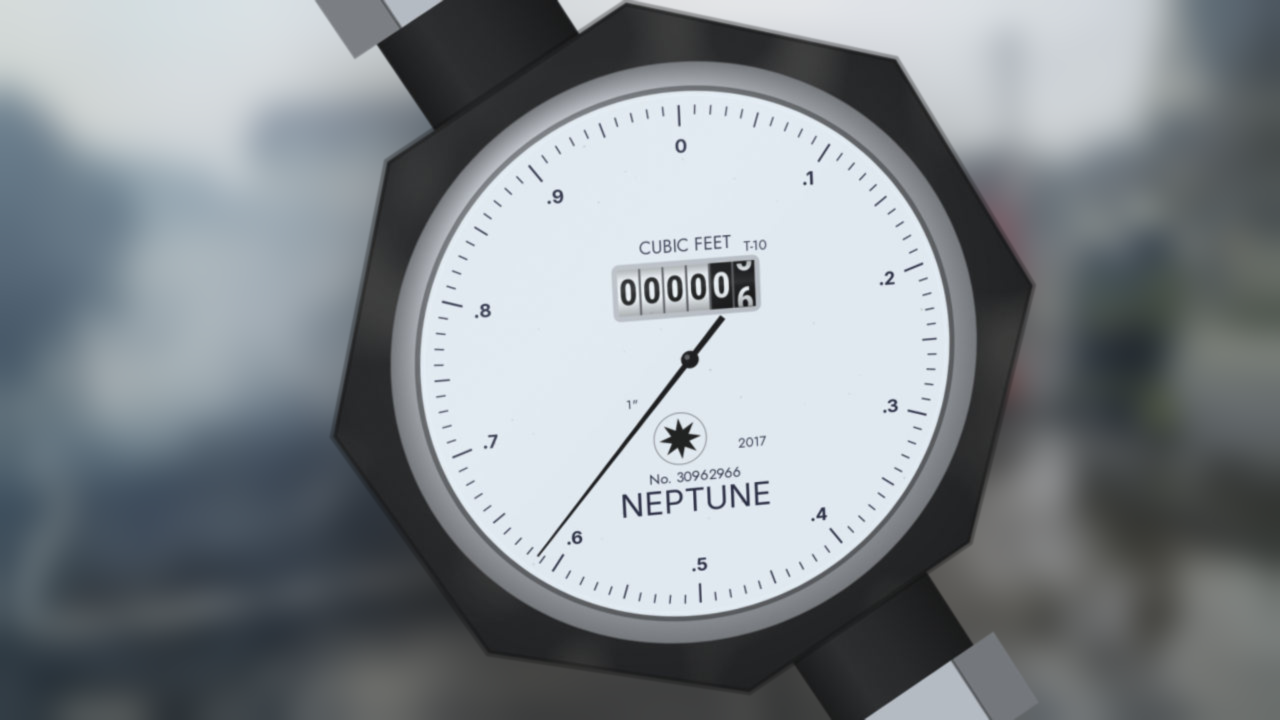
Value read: 5.61,ft³
